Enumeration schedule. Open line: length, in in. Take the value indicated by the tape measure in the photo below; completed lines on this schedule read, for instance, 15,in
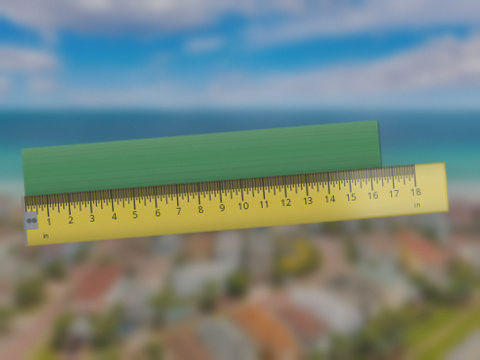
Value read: 16.5,in
